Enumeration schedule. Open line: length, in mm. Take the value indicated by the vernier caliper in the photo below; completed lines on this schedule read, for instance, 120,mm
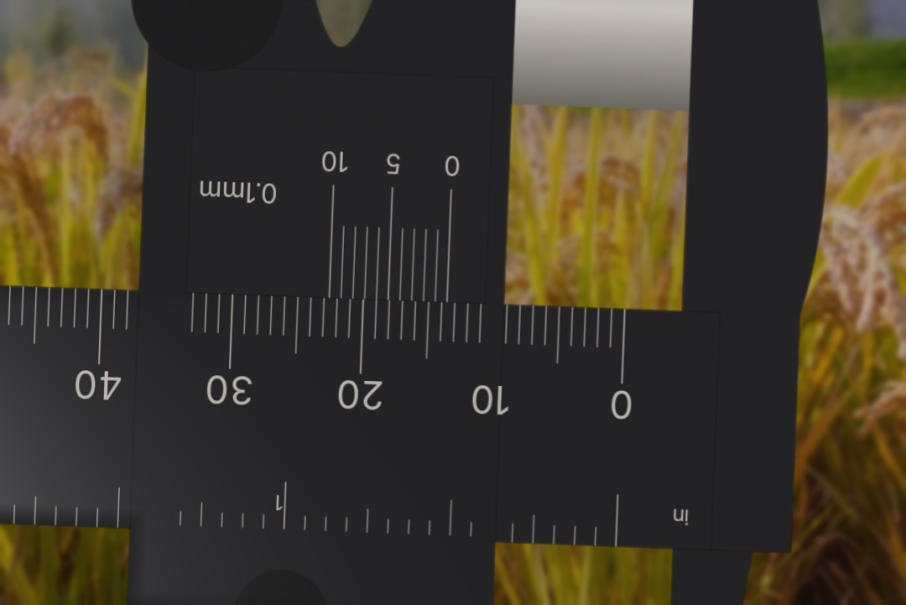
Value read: 13.6,mm
